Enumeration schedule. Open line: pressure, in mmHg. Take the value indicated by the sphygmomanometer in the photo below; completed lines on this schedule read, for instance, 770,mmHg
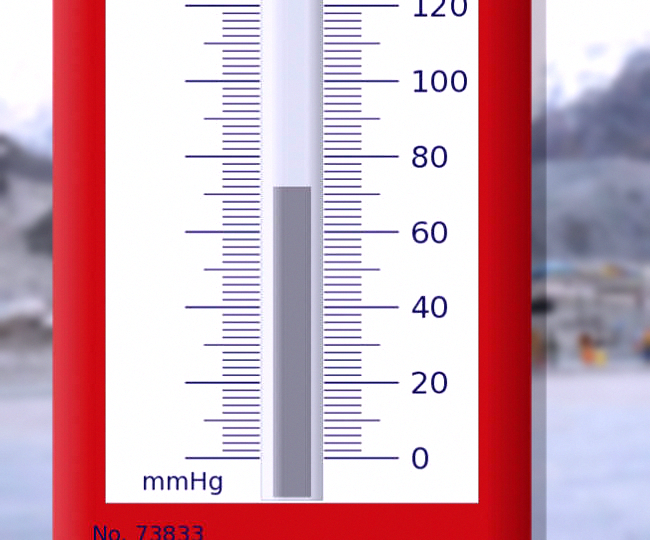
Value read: 72,mmHg
